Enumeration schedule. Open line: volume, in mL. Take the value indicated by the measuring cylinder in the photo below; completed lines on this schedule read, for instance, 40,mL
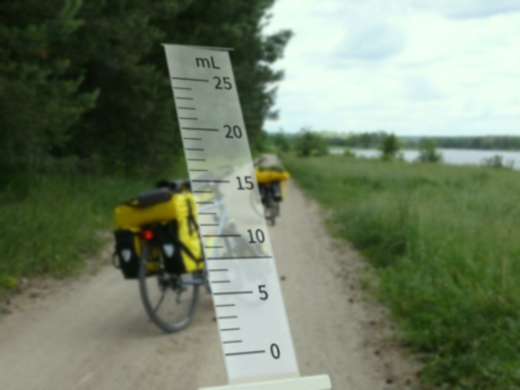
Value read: 8,mL
